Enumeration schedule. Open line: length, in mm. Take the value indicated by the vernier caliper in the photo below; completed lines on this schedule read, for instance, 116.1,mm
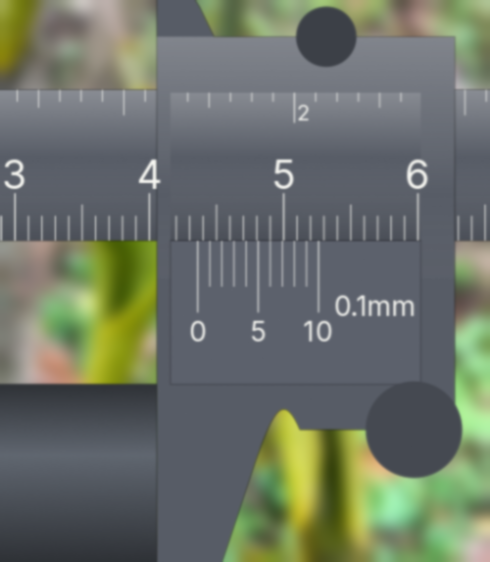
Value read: 43.6,mm
